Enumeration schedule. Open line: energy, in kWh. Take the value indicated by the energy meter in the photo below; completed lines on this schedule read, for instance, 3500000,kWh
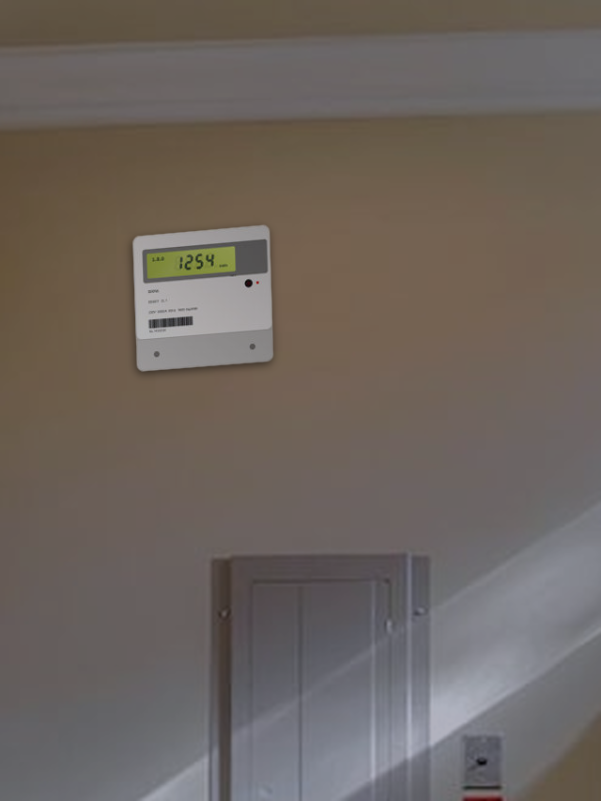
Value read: 1254,kWh
